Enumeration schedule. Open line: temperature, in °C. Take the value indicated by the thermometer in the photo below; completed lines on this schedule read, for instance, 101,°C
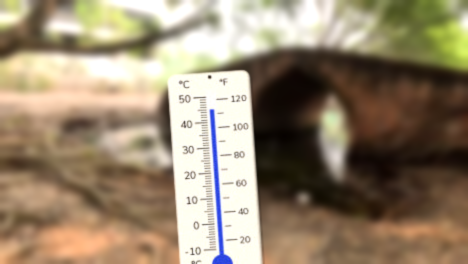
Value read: 45,°C
